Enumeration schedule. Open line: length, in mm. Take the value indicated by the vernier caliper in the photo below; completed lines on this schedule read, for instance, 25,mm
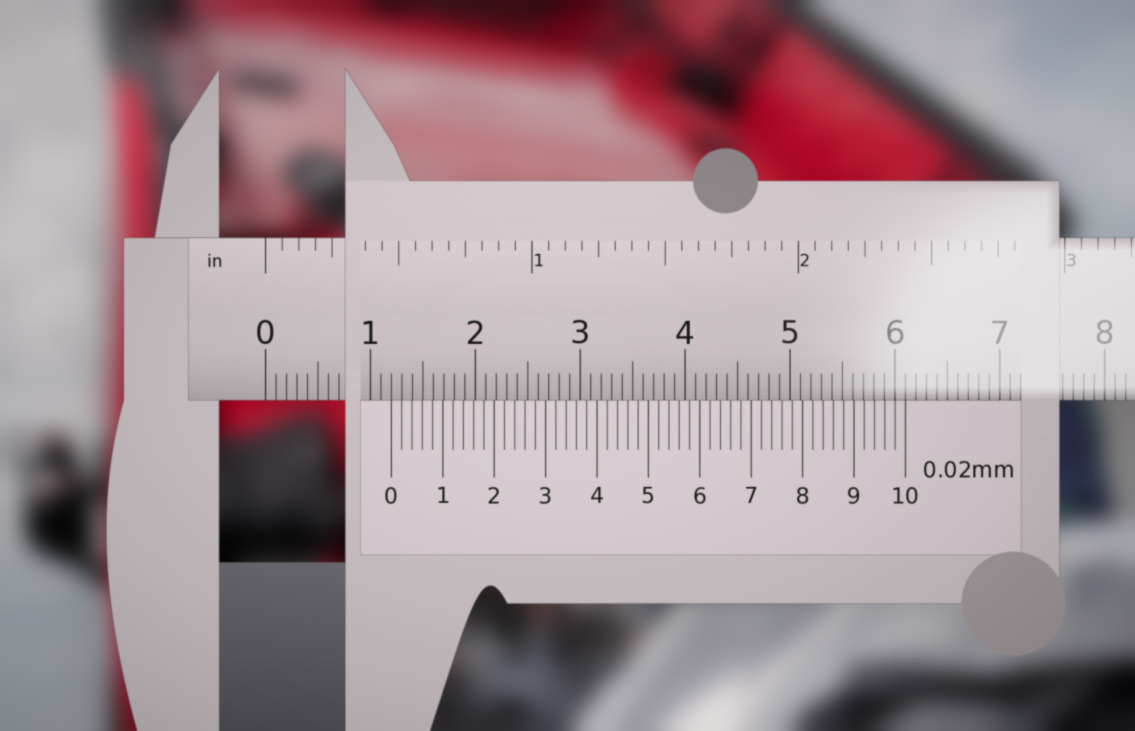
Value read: 12.0,mm
